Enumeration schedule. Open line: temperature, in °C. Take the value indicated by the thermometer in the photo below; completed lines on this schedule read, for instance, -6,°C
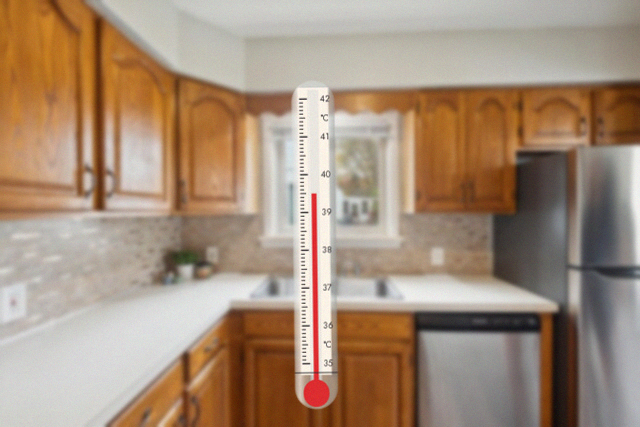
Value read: 39.5,°C
